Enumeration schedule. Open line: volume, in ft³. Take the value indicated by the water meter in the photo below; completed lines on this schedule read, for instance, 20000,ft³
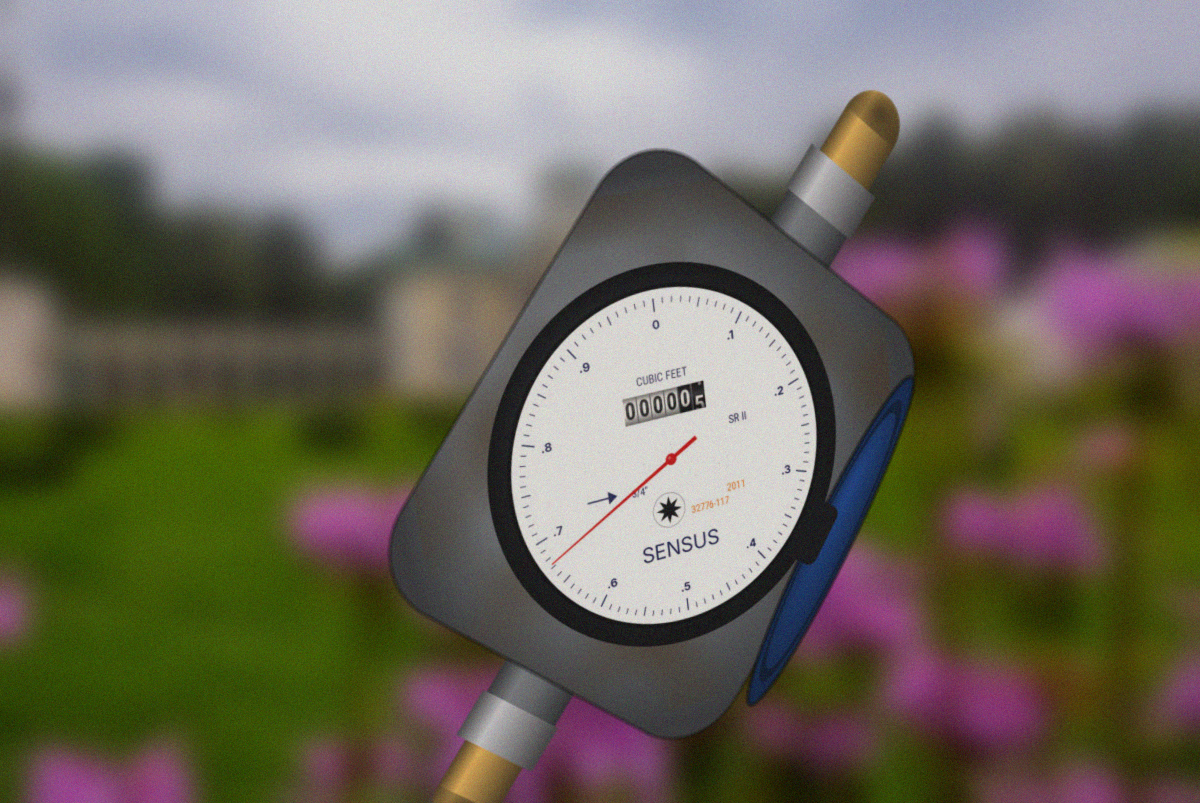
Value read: 4.67,ft³
